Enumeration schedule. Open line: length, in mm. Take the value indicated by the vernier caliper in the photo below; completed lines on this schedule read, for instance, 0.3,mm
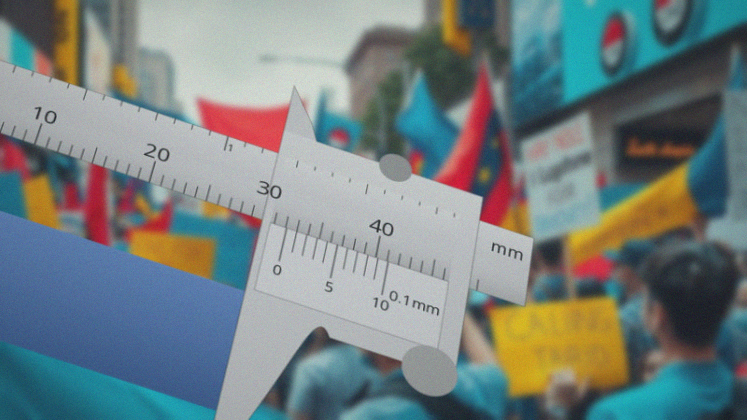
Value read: 32.1,mm
